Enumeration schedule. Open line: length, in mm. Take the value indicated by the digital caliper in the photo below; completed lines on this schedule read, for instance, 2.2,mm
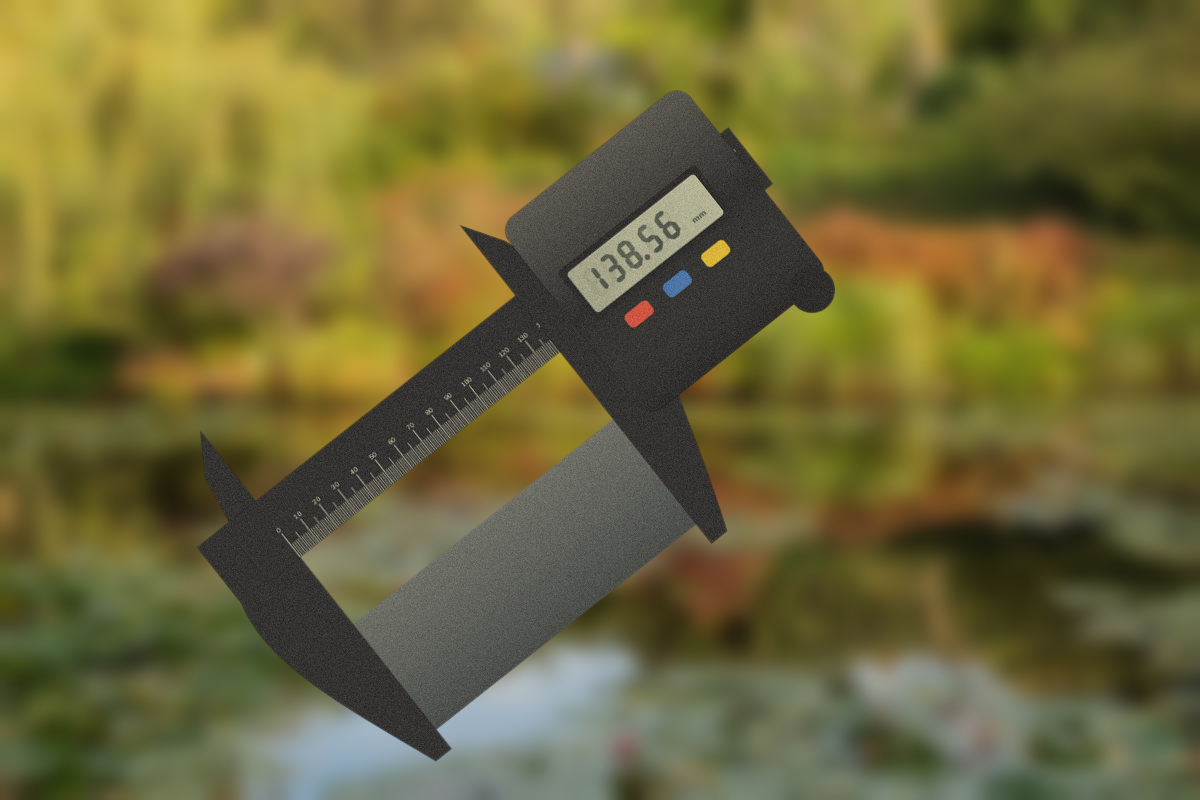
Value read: 138.56,mm
